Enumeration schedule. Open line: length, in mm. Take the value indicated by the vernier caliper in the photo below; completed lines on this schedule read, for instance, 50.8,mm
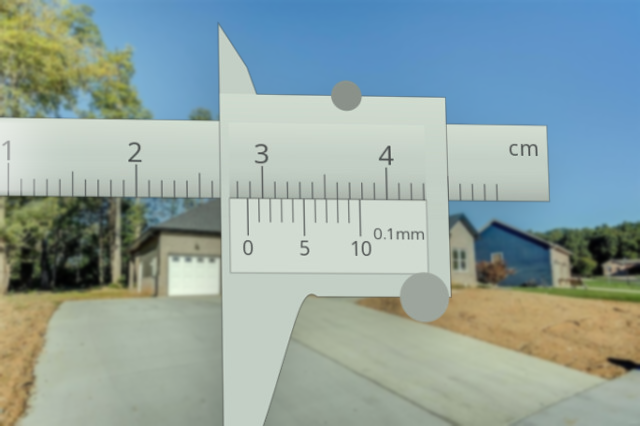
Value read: 28.8,mm
